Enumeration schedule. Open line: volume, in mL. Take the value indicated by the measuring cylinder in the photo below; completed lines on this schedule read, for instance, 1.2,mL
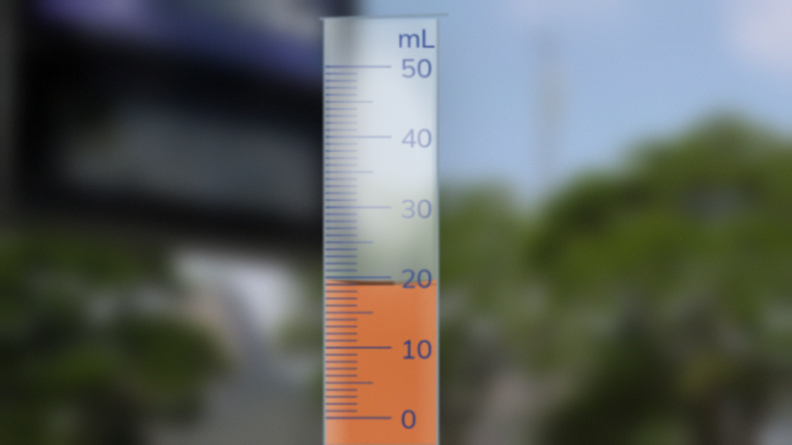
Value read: 19,mL
